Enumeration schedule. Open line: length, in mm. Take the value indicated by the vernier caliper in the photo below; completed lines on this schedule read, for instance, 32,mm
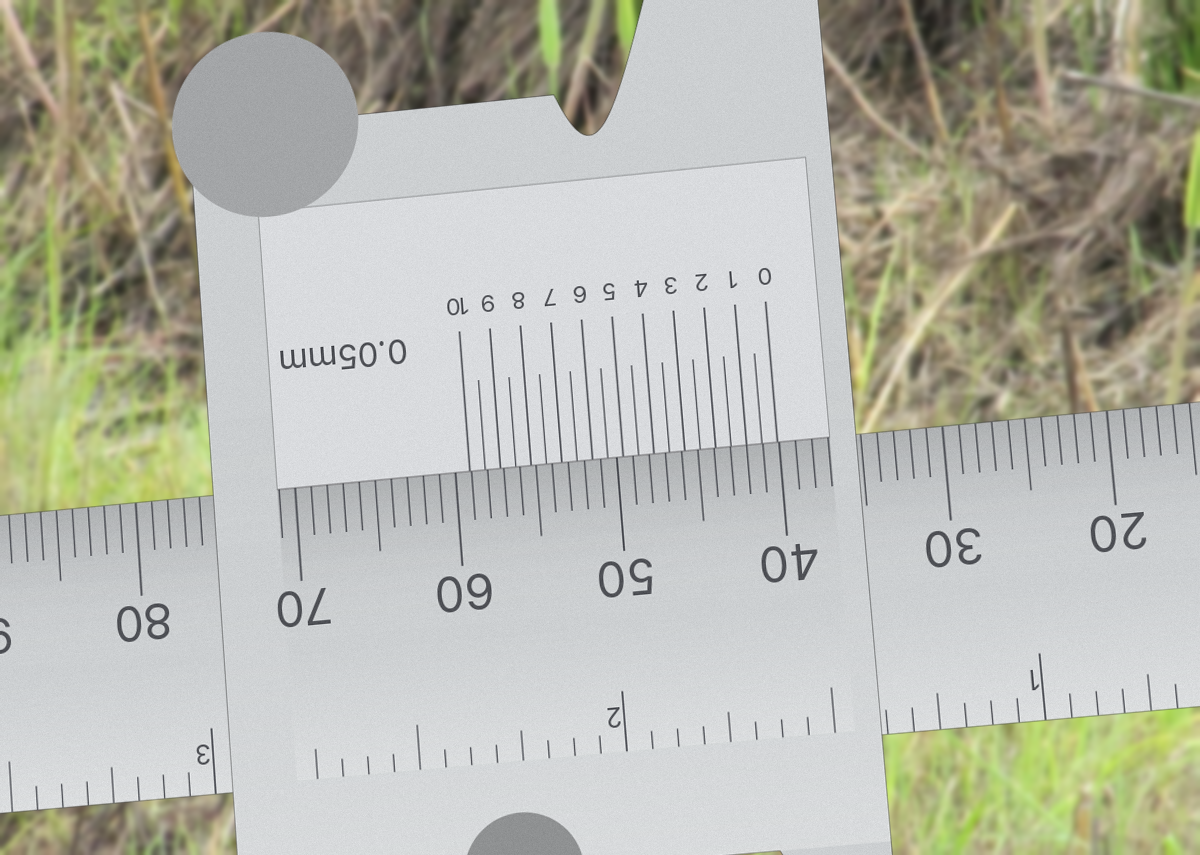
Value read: 40.1,mm
